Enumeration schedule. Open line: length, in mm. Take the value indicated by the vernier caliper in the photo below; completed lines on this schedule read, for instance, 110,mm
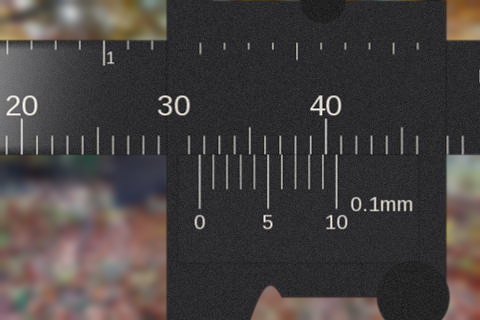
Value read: 31.7,mm
